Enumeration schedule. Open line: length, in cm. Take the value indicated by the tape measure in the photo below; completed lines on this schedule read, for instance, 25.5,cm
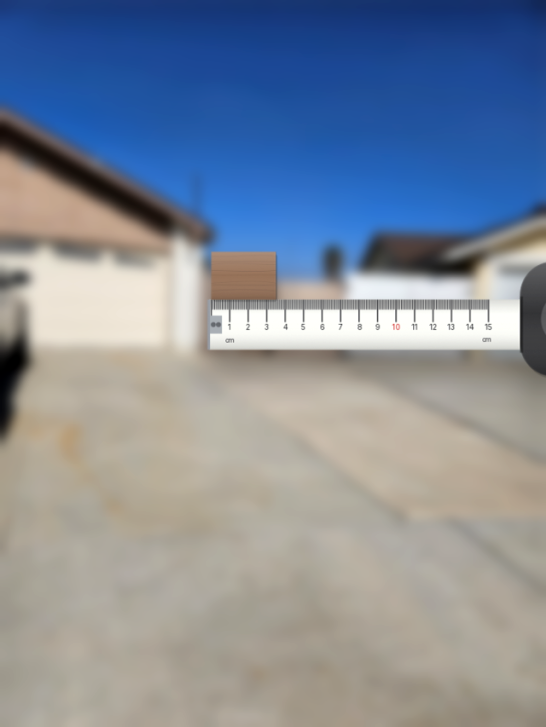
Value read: 3.5,cm
